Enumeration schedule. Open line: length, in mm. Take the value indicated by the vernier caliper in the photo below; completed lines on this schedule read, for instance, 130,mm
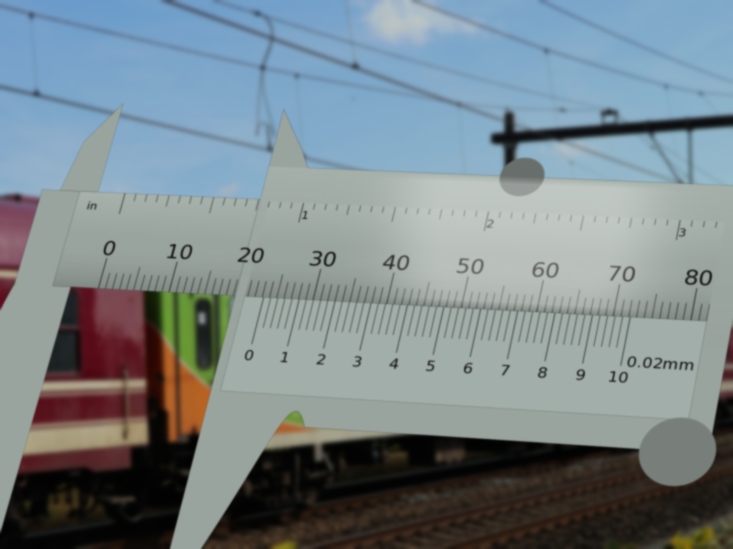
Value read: 23.2,mm
